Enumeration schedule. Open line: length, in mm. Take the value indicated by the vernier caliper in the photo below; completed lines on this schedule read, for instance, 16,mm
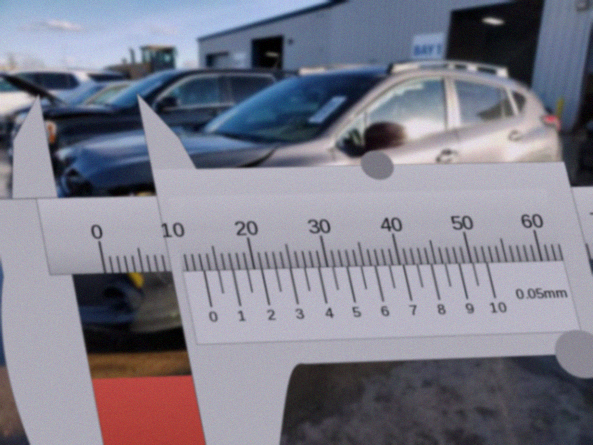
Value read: 13.2,mm
